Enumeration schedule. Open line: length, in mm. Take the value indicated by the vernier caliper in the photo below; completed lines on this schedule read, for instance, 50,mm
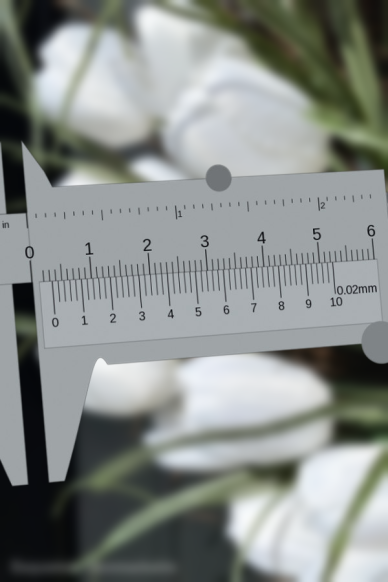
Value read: 3.4,mm
